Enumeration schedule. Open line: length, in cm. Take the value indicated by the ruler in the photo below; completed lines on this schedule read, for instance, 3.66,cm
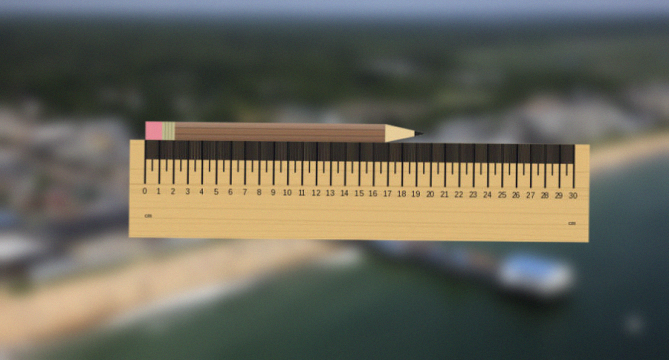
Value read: 19.5,cm
